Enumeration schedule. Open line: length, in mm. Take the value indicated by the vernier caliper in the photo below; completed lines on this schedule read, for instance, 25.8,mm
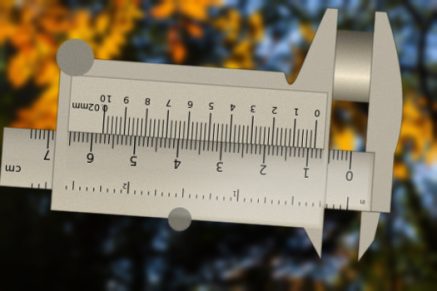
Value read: 8.5,mm
